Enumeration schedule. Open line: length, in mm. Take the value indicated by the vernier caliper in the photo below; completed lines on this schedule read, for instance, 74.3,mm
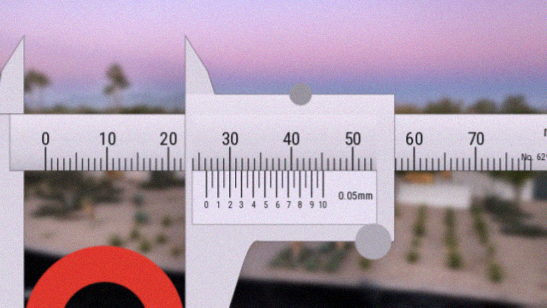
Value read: 26.2,mm
